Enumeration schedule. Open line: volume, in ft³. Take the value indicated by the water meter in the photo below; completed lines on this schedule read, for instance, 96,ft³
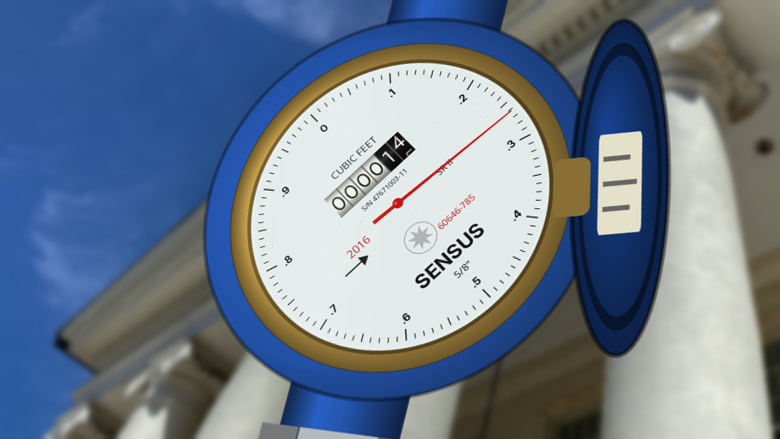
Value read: 14.26,ft³
